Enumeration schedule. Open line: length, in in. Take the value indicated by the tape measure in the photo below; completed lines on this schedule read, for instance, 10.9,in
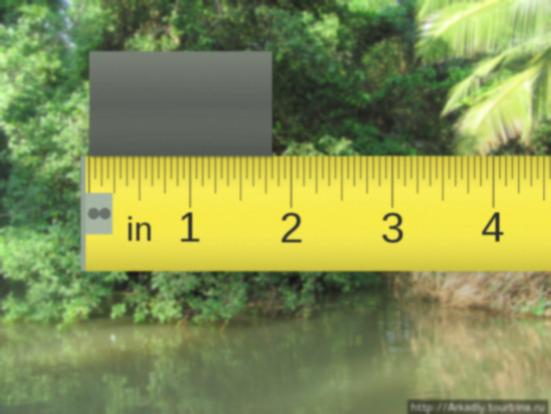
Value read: 1.8125,in
